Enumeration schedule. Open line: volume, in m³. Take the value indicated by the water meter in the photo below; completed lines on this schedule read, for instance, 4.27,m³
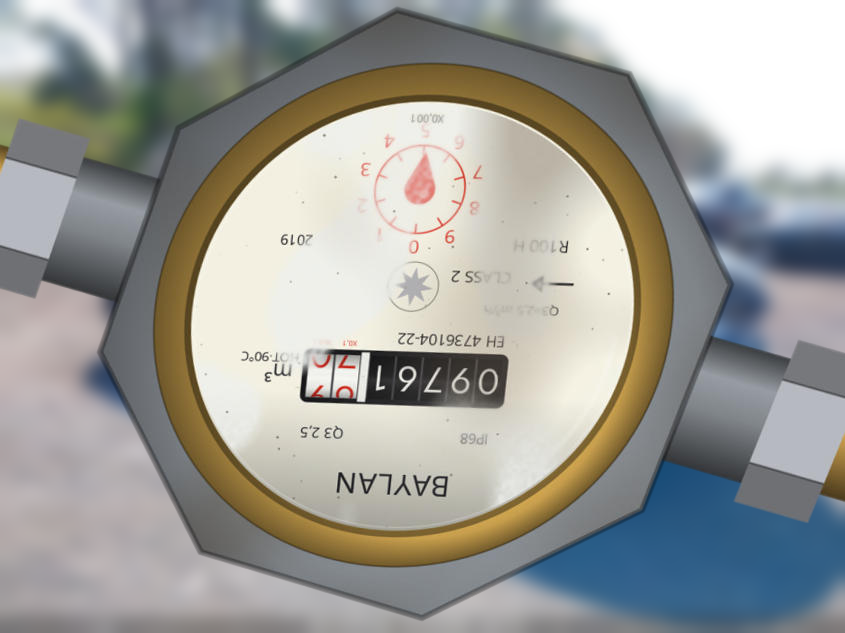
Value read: 9761.695,m³
